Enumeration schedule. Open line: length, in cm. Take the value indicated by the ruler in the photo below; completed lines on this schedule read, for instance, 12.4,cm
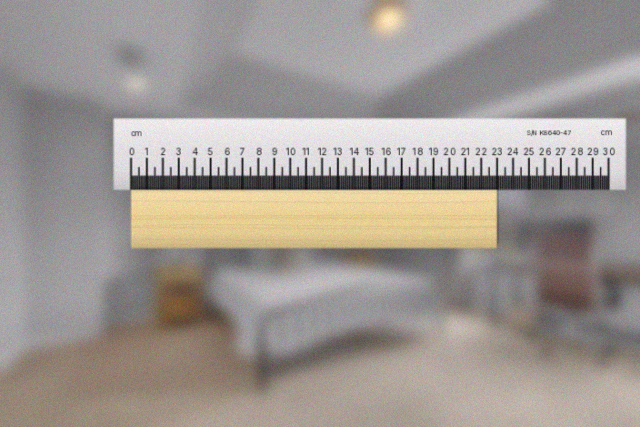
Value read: 23,cm
